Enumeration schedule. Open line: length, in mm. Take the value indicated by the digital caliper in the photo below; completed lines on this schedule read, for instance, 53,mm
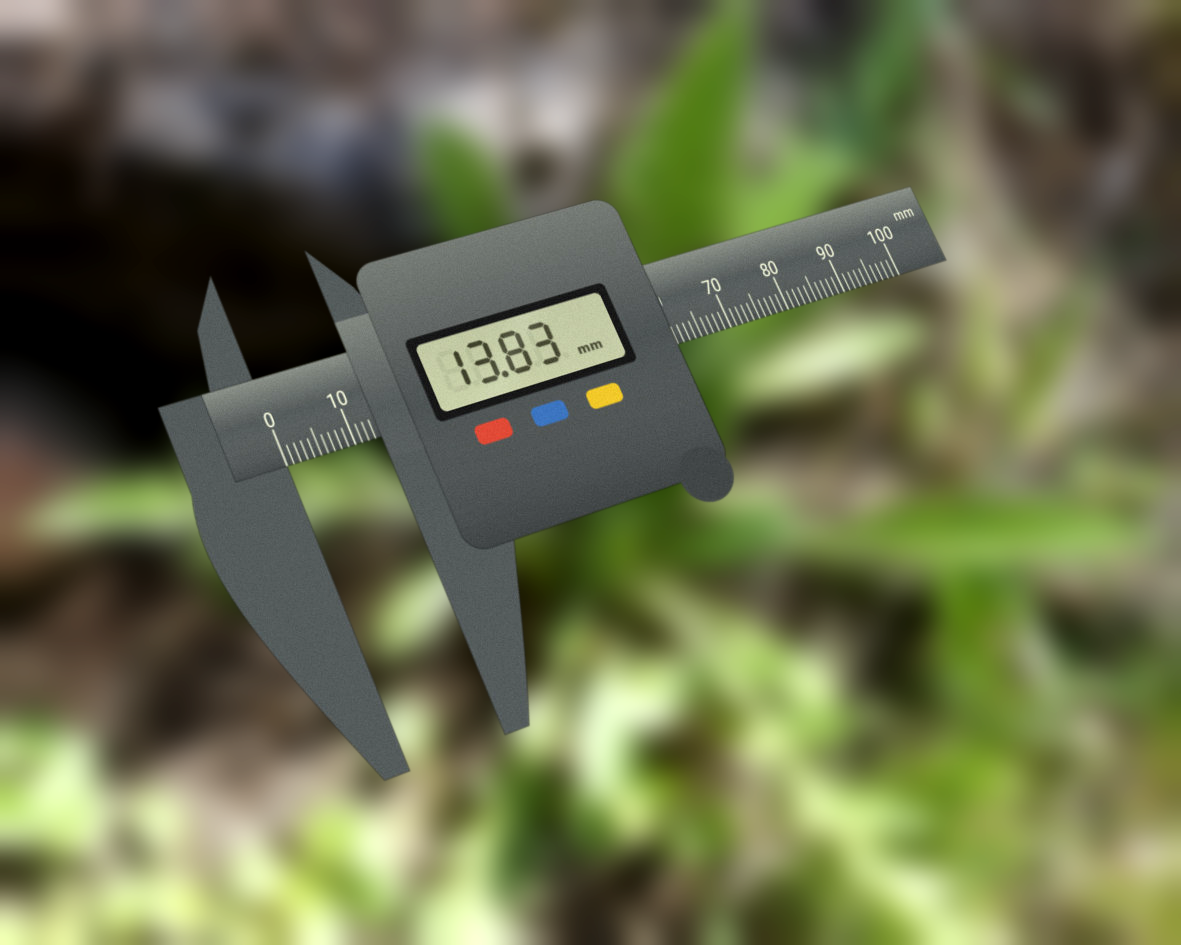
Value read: 13.83,mm
